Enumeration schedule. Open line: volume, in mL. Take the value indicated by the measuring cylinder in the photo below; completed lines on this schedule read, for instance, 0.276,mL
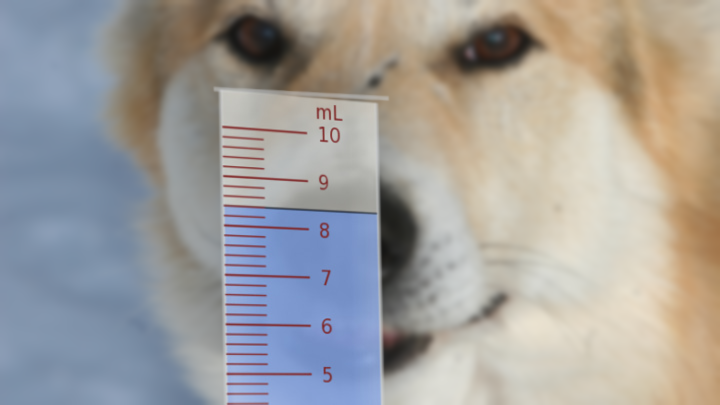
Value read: 8.4,mL
